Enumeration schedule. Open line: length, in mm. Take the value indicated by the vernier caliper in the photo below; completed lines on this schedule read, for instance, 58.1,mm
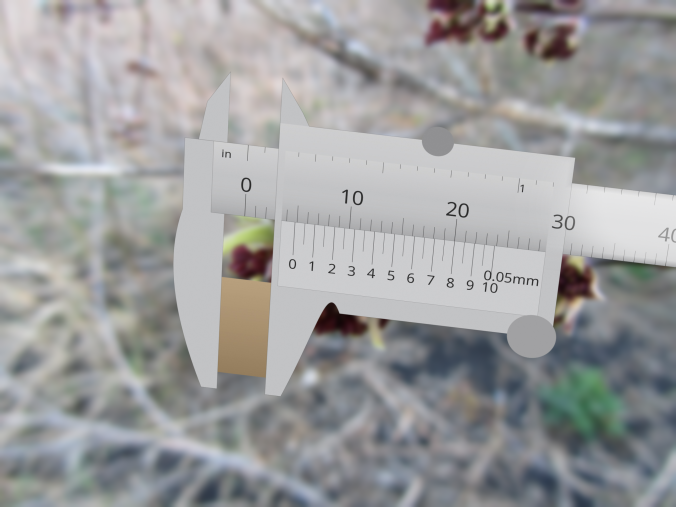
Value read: 4.8,mm
